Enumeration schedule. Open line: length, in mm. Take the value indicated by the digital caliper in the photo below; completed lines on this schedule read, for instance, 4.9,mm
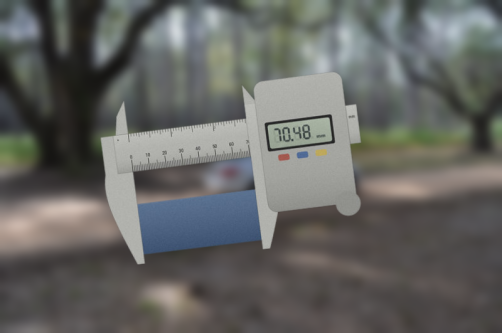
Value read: 70.48,mm
